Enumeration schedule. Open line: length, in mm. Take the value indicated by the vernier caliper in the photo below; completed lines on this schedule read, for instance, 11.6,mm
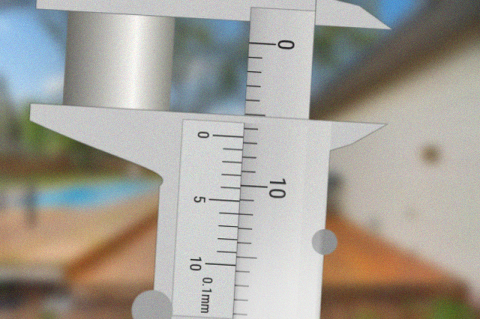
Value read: 6.6,mm
